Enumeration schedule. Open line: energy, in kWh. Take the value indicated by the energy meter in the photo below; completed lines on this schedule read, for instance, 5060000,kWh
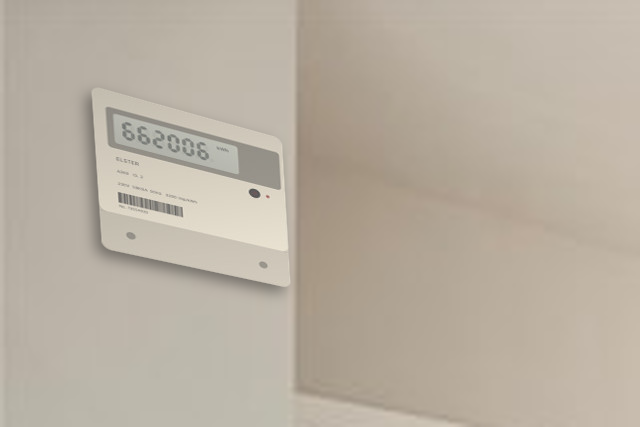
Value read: 662006,kWh
